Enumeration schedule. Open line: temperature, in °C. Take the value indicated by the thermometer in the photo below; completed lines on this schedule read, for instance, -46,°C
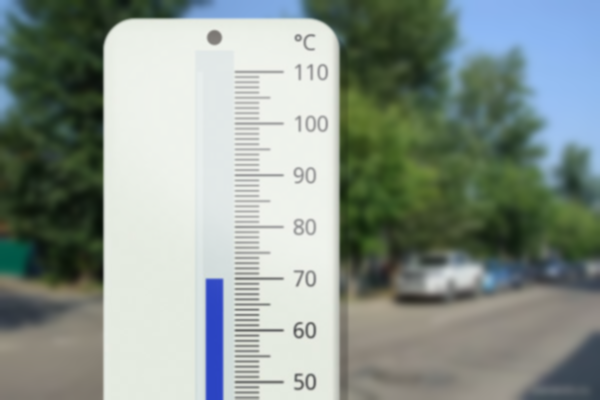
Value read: 70,°C
